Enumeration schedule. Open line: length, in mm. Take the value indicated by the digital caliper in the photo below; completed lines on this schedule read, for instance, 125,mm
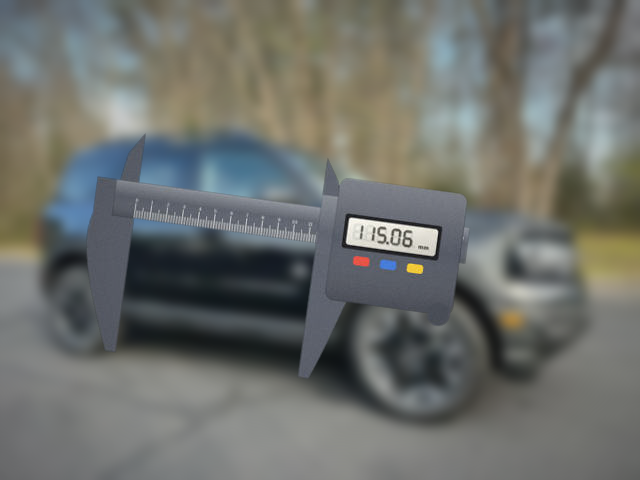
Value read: 115.06,mm
